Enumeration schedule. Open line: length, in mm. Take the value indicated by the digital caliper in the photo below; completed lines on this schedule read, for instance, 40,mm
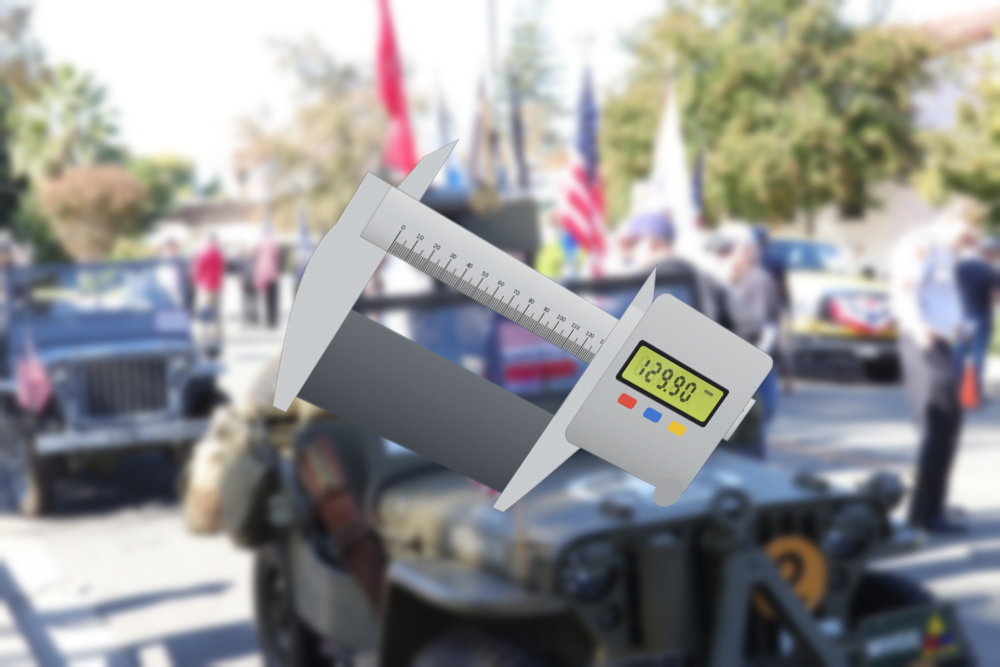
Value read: 129.90,mm
